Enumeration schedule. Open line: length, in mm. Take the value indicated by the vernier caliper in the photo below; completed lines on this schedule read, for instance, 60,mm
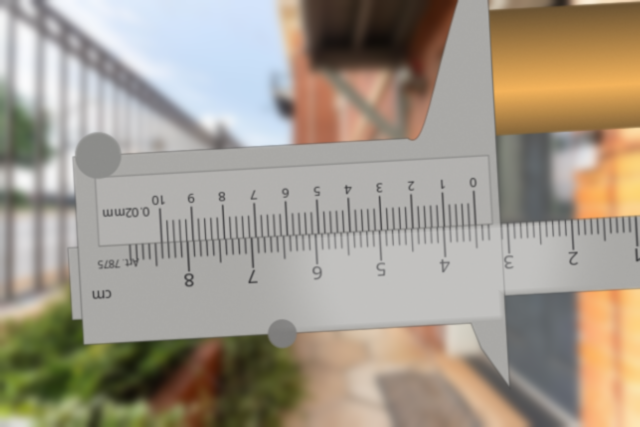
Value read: 35.0,mm
